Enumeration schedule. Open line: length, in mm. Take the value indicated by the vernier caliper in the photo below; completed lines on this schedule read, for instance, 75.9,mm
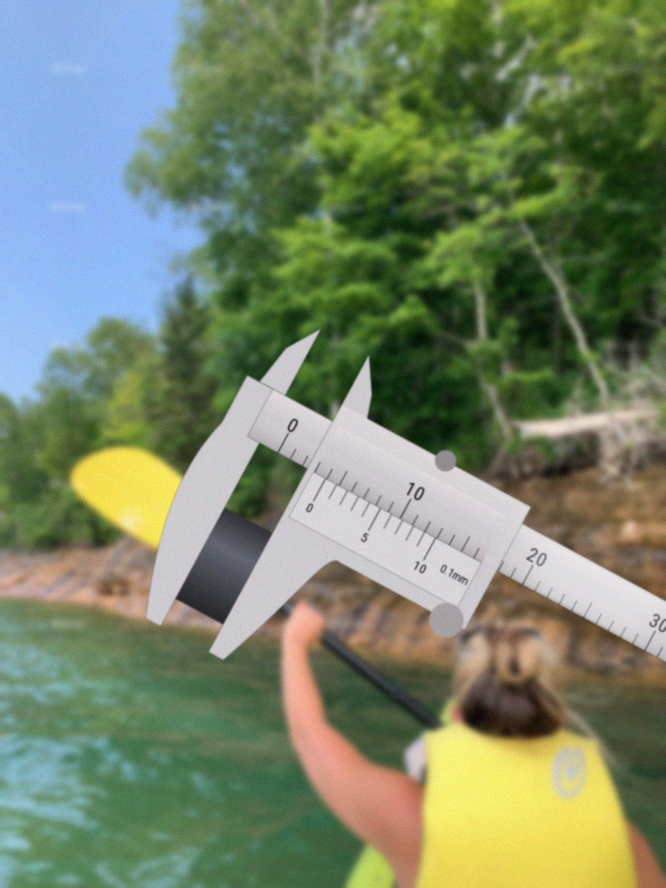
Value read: 3.9,mm
